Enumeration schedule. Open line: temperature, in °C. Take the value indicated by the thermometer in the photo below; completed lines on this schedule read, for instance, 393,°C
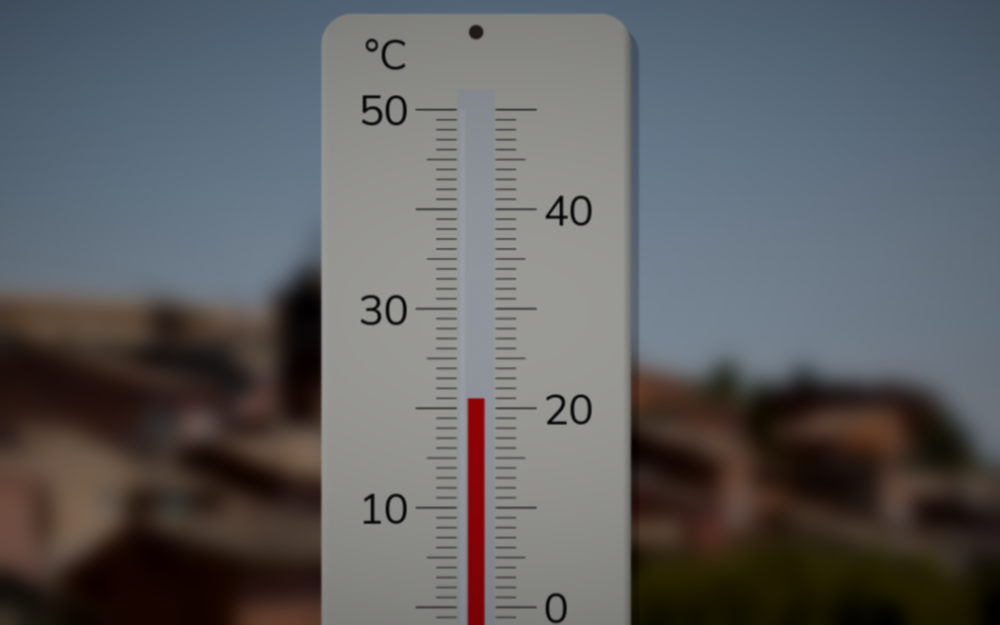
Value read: 21,°C
